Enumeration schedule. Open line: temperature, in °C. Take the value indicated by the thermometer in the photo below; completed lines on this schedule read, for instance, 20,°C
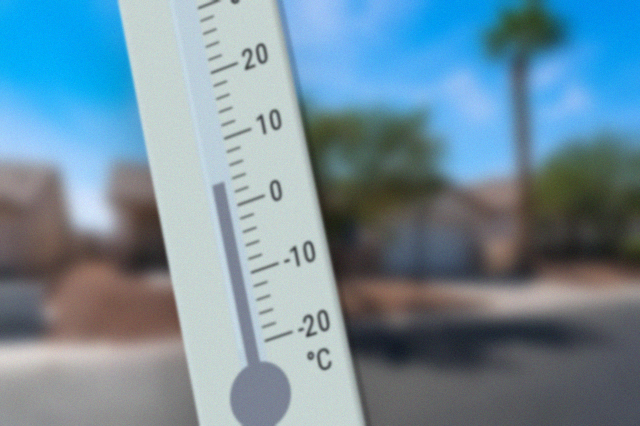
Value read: 4,°C
